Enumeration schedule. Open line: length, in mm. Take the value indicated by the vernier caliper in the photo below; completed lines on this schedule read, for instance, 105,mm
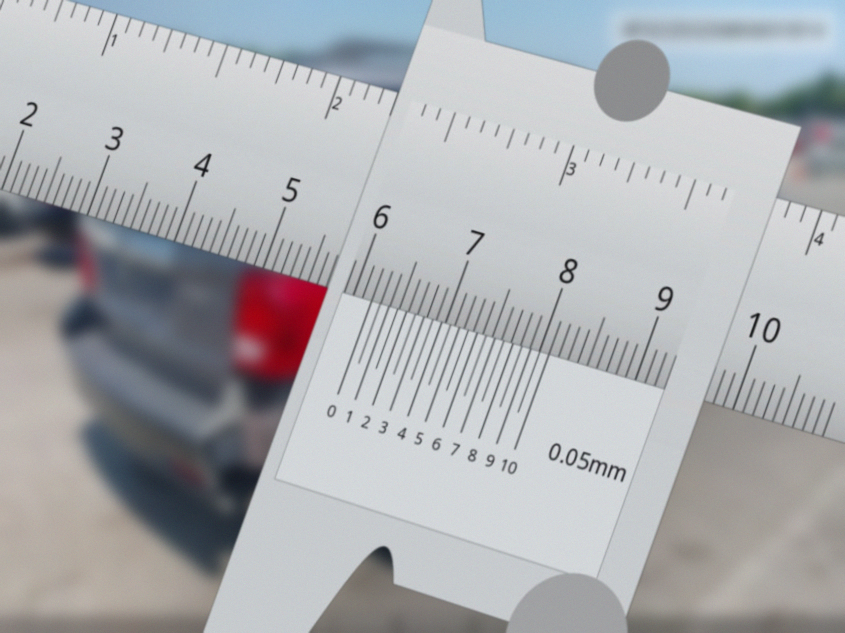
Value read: 62.0,mm
